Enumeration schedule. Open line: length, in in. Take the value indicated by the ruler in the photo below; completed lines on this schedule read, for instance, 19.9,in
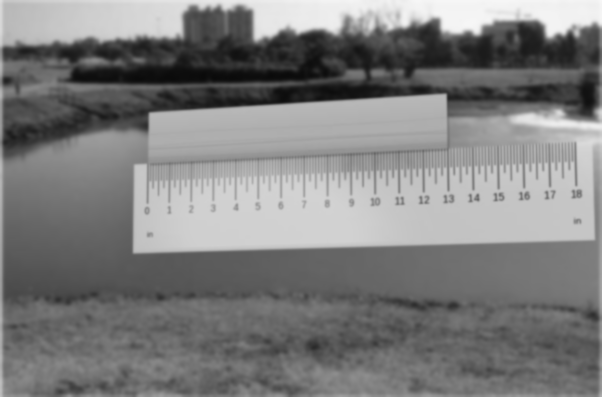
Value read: 13,in
